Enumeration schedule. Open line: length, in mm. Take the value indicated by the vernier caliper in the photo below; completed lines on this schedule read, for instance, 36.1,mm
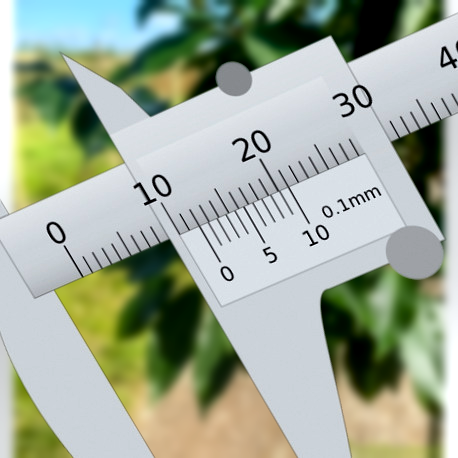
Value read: 12.0,mm
